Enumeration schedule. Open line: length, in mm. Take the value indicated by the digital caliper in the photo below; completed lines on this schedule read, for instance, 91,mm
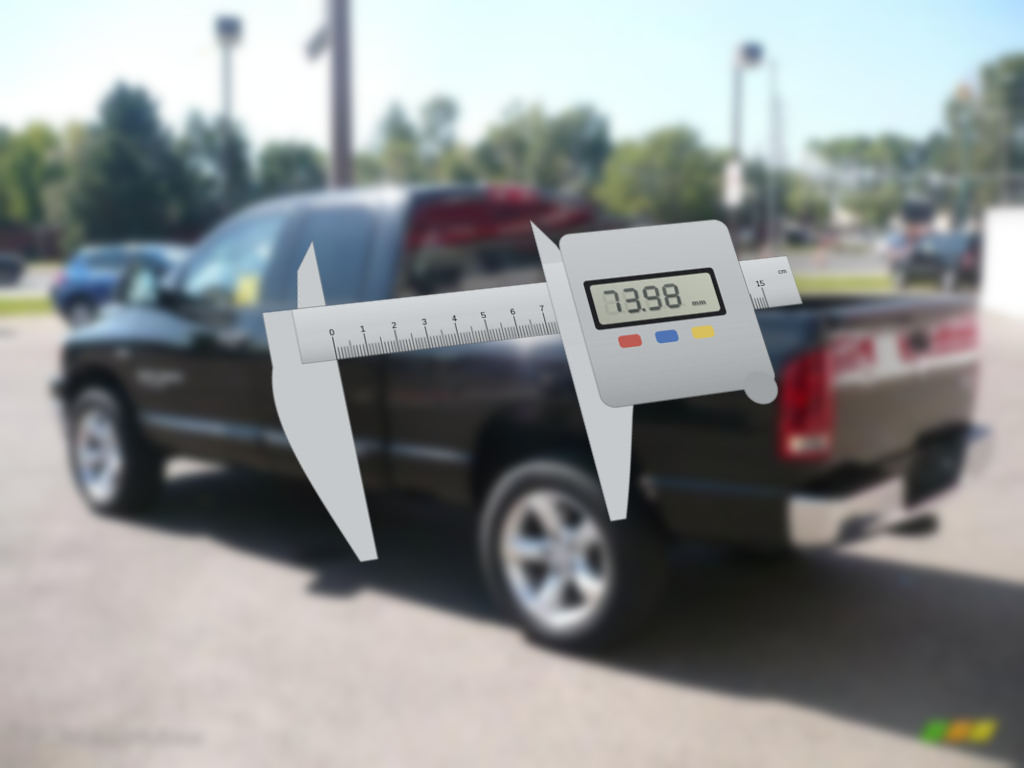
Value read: 73.98,mm
